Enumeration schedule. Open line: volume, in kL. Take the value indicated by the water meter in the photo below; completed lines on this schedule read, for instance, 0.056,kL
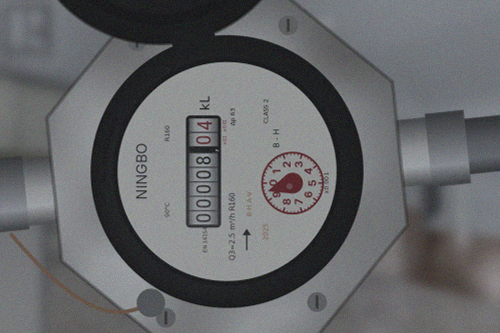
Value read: 8.039,kL
